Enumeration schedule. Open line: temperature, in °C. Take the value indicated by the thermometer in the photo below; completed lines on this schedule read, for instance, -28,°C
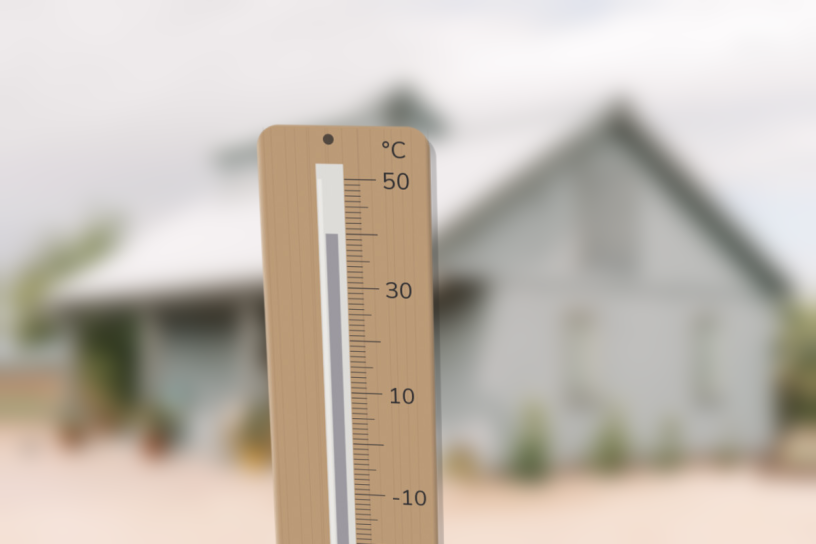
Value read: 40,°C
